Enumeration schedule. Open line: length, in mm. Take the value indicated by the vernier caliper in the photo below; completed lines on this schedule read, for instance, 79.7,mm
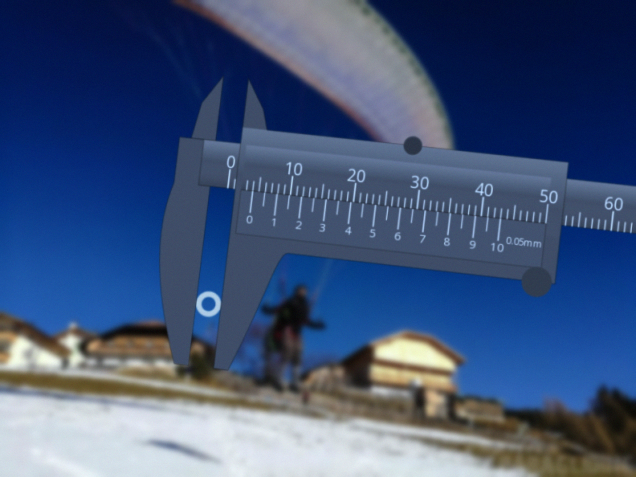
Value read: 4.0,mm
